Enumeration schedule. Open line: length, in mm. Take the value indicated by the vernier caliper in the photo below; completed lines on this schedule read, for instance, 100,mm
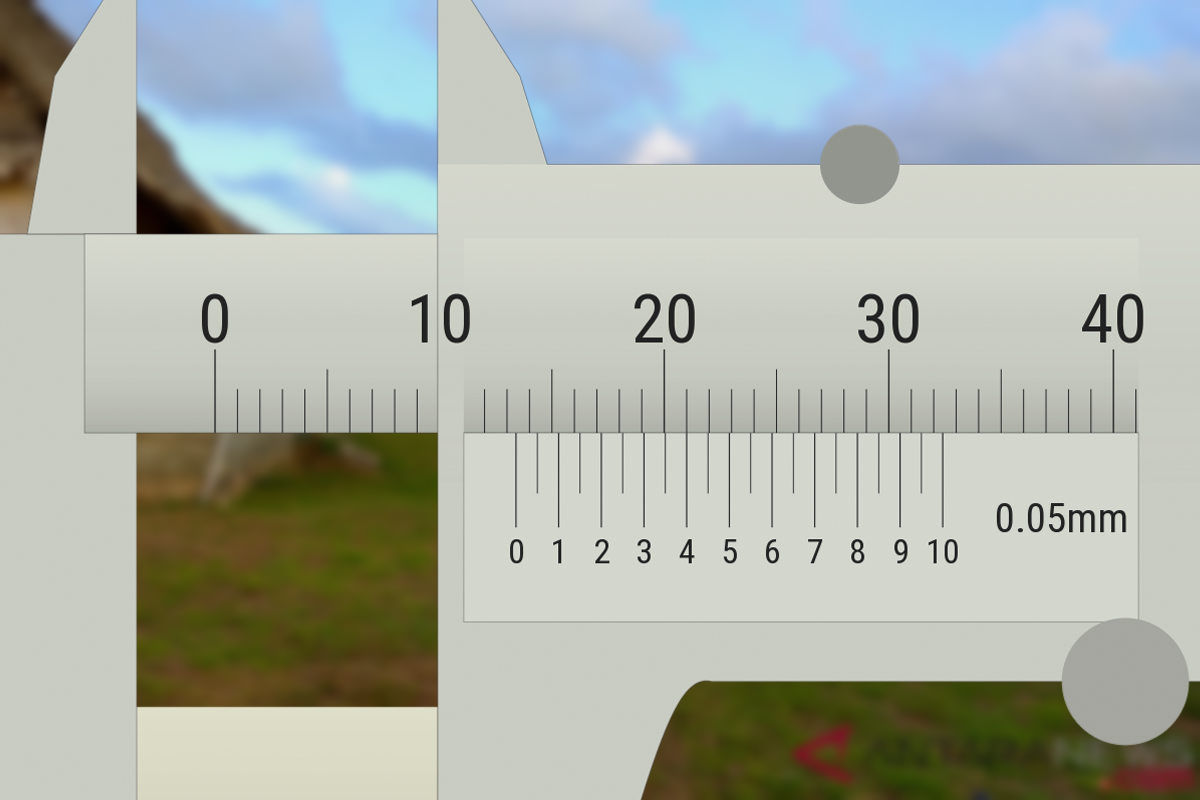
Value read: 13.4,mm
